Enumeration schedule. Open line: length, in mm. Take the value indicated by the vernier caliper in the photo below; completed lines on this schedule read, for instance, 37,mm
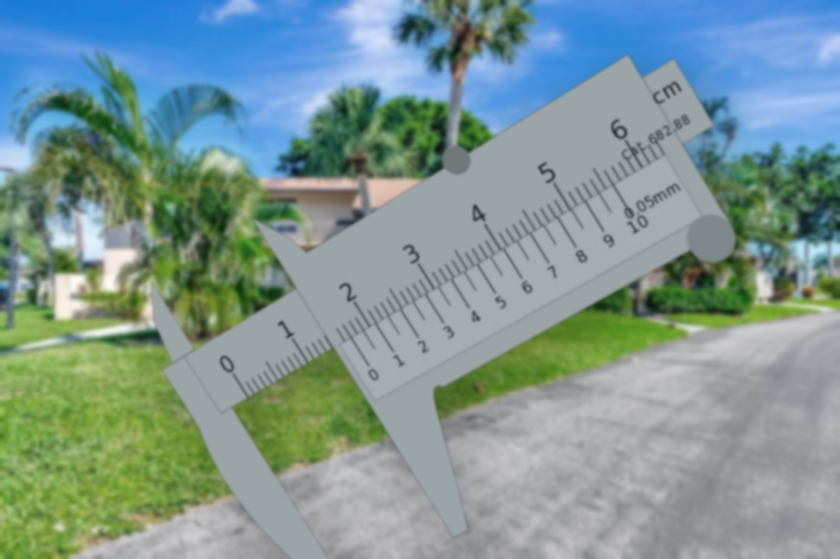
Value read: 17.0,mm
